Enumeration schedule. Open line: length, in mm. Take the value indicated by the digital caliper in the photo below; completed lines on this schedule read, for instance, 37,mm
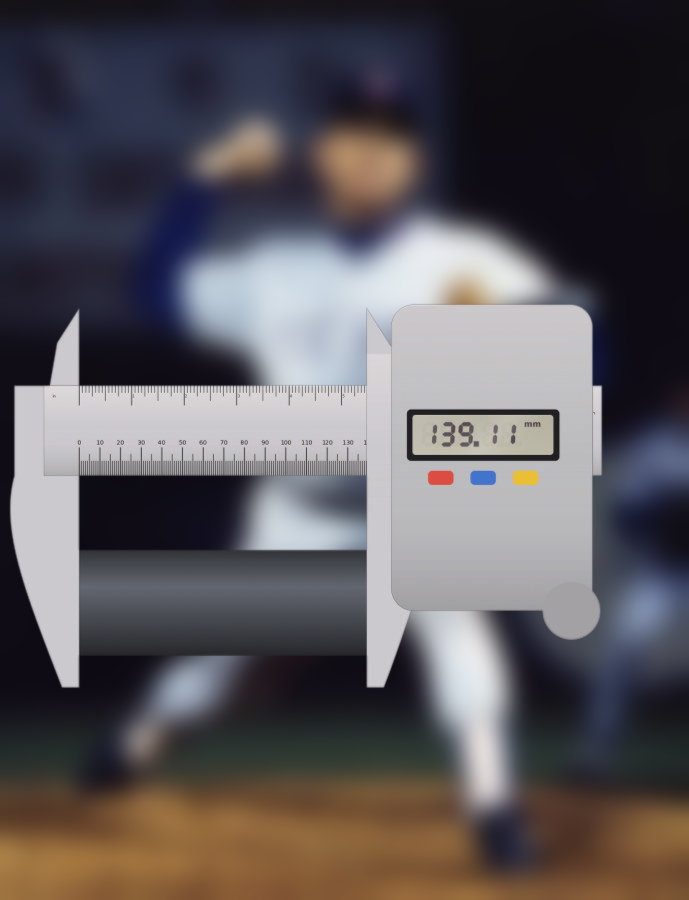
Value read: 139.11,mm
